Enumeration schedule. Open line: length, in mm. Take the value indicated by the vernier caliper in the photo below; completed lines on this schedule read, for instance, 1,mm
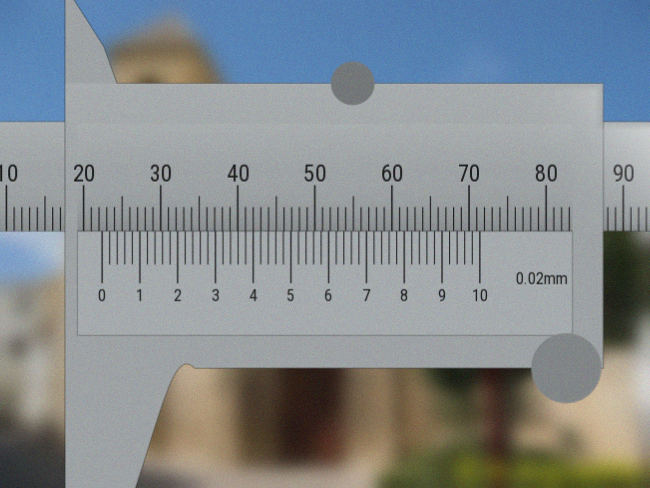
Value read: 22.4,mm
